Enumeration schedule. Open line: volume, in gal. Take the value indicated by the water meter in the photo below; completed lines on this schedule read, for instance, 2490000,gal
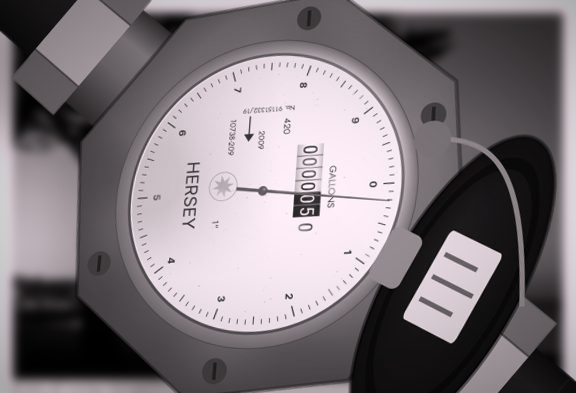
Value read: 50.2,gal
